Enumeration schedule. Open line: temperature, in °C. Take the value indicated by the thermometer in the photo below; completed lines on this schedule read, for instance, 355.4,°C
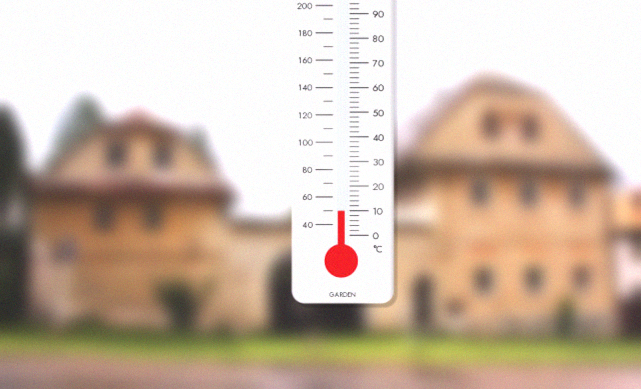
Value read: 10,°C
